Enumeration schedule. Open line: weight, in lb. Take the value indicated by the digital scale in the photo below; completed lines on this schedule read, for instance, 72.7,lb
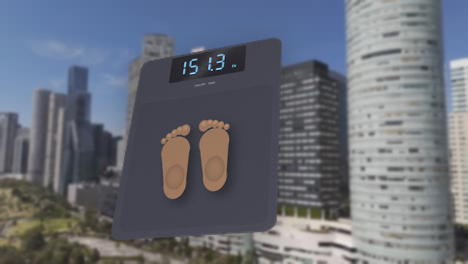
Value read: 151.3,lb
